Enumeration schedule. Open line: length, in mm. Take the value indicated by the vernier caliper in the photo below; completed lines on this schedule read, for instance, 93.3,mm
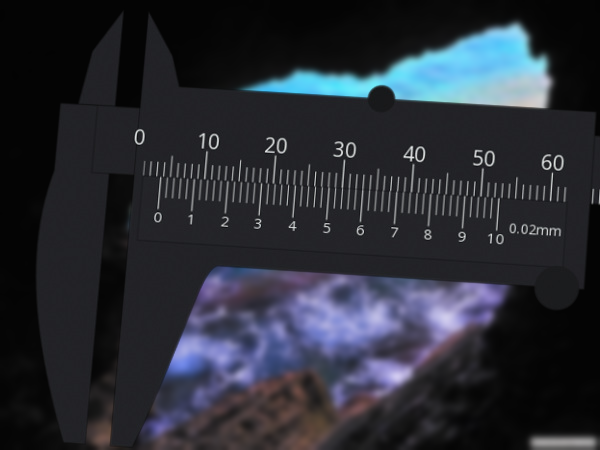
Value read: 3.6,mm
